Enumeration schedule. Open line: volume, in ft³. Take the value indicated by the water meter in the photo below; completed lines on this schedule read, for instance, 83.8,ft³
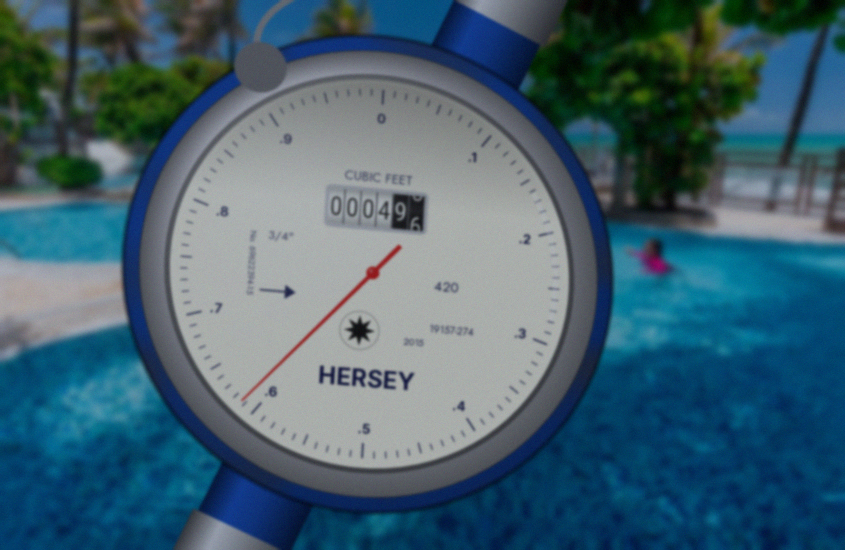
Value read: 495.61,ft³
